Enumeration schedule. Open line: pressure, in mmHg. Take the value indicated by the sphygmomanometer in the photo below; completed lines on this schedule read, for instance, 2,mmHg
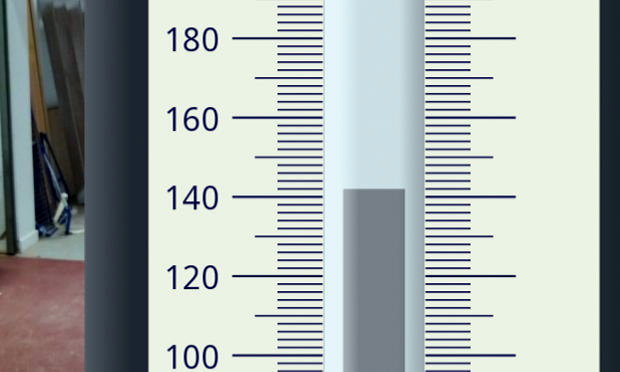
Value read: 142,mmHg
